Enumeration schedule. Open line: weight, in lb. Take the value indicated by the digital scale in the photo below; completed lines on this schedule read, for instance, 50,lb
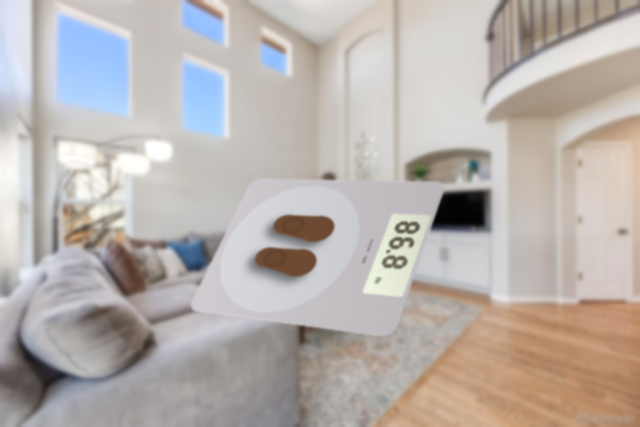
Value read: 86.8,lb
